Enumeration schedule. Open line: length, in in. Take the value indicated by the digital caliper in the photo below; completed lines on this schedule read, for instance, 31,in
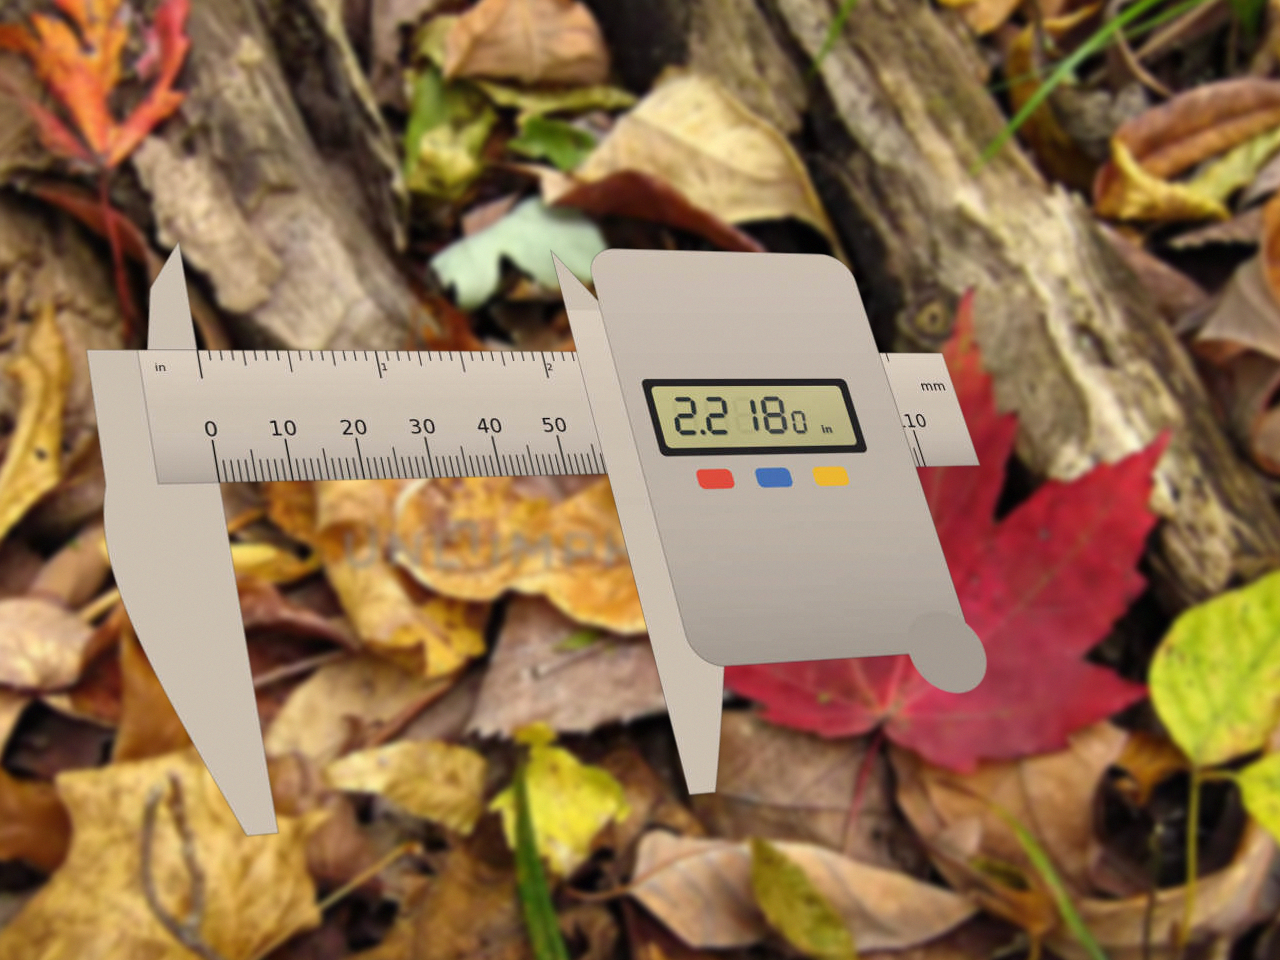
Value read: 2.2180,in
